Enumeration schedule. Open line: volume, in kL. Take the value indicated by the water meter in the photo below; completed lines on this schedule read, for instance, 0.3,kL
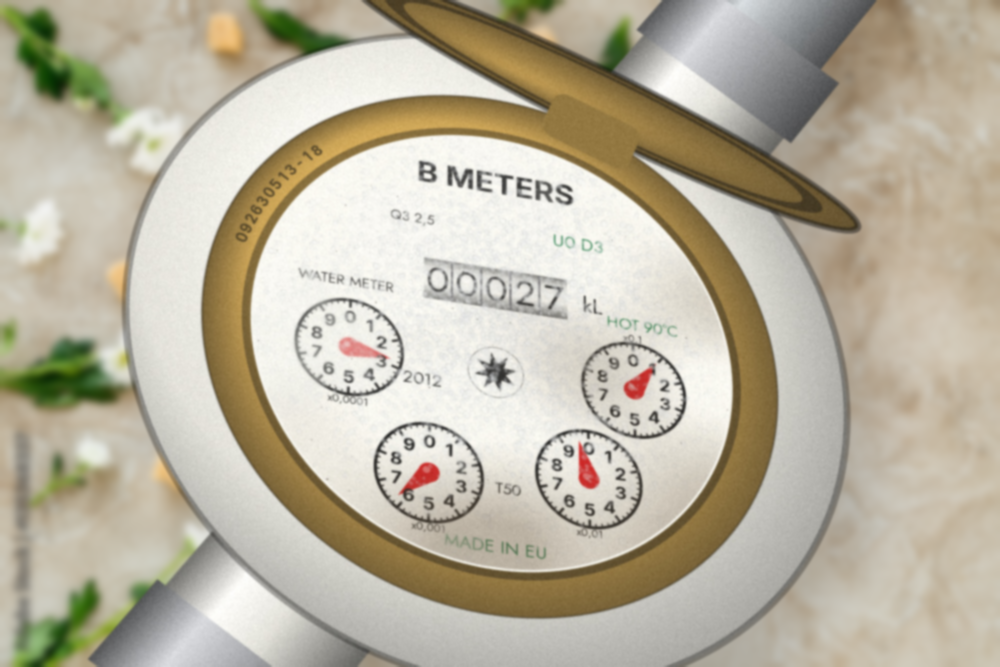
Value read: 27.0962,kL
